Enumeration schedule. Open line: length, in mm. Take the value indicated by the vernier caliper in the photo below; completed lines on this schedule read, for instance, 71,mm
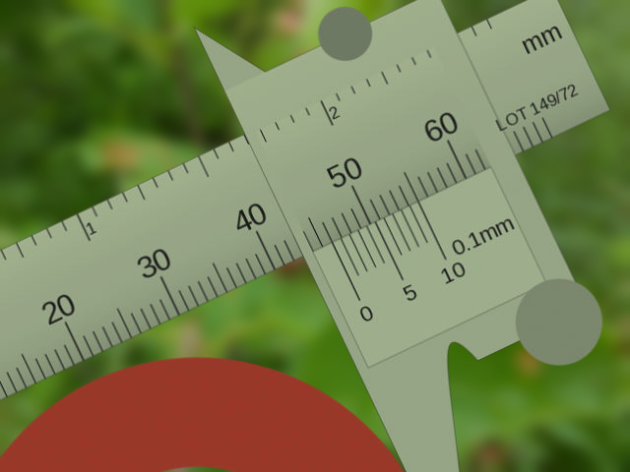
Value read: 46.0,mm
